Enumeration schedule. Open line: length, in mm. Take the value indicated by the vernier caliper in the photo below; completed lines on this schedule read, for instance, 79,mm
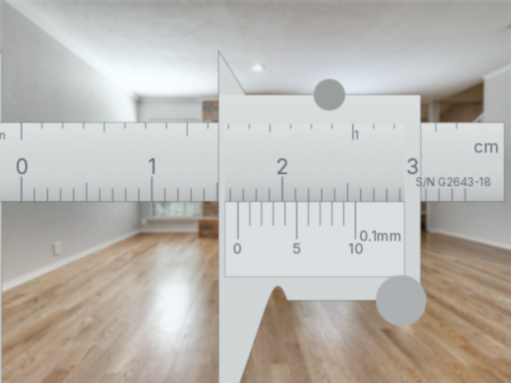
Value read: 16.6,mm
